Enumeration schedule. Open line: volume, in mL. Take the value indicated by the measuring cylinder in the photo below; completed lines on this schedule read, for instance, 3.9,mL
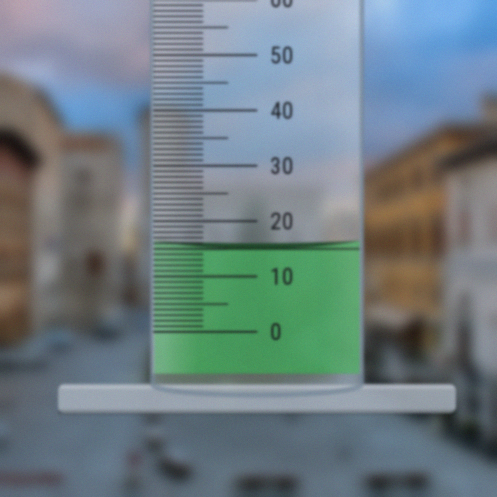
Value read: 15,mL
